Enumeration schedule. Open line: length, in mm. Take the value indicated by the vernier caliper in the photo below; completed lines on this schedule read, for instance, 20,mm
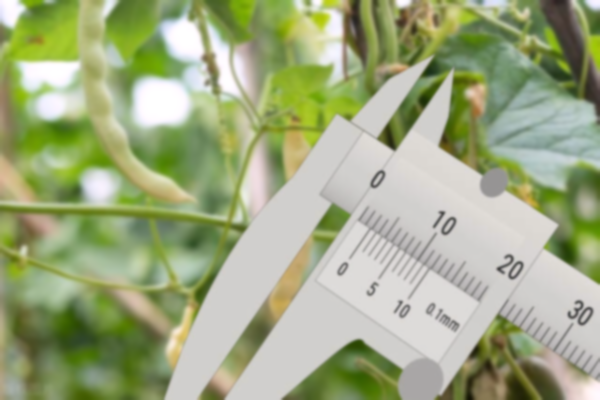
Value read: 2.8,mm
